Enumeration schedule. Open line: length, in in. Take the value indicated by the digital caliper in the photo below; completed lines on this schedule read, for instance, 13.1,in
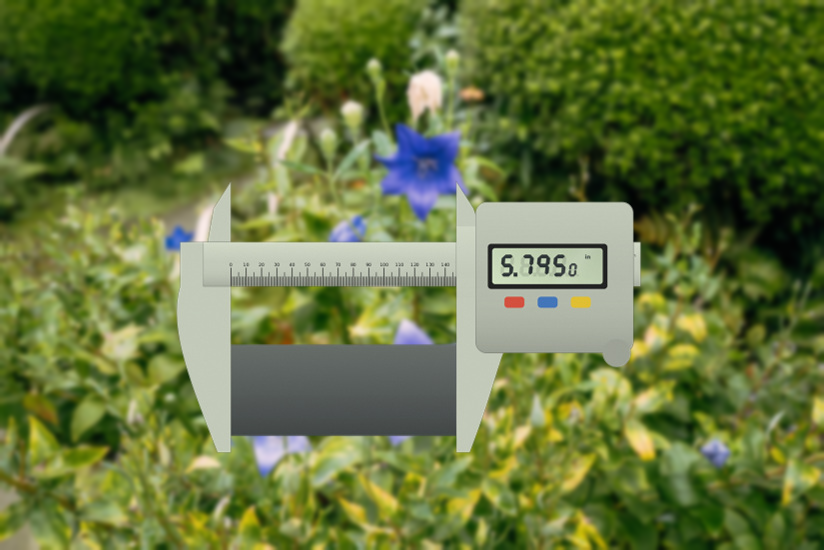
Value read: 5.7950,in
